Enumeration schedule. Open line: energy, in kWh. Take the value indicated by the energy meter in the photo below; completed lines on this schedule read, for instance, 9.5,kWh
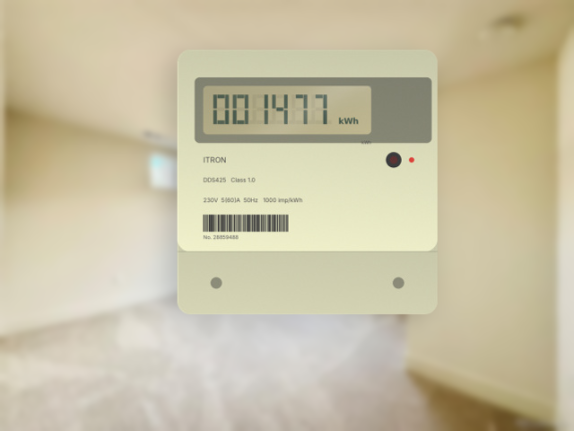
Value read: 1477,kWh
